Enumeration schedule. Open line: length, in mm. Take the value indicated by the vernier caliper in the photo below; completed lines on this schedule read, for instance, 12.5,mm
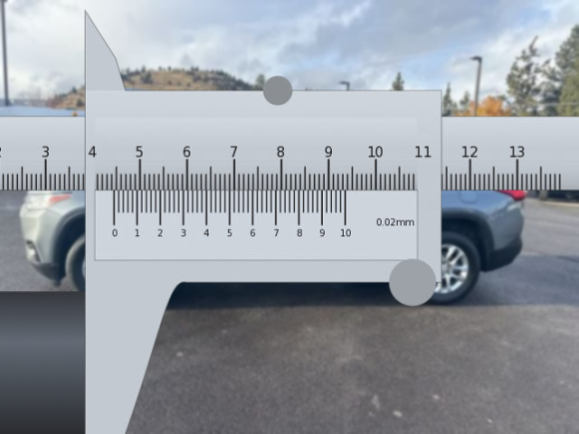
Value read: 44.5,mm
